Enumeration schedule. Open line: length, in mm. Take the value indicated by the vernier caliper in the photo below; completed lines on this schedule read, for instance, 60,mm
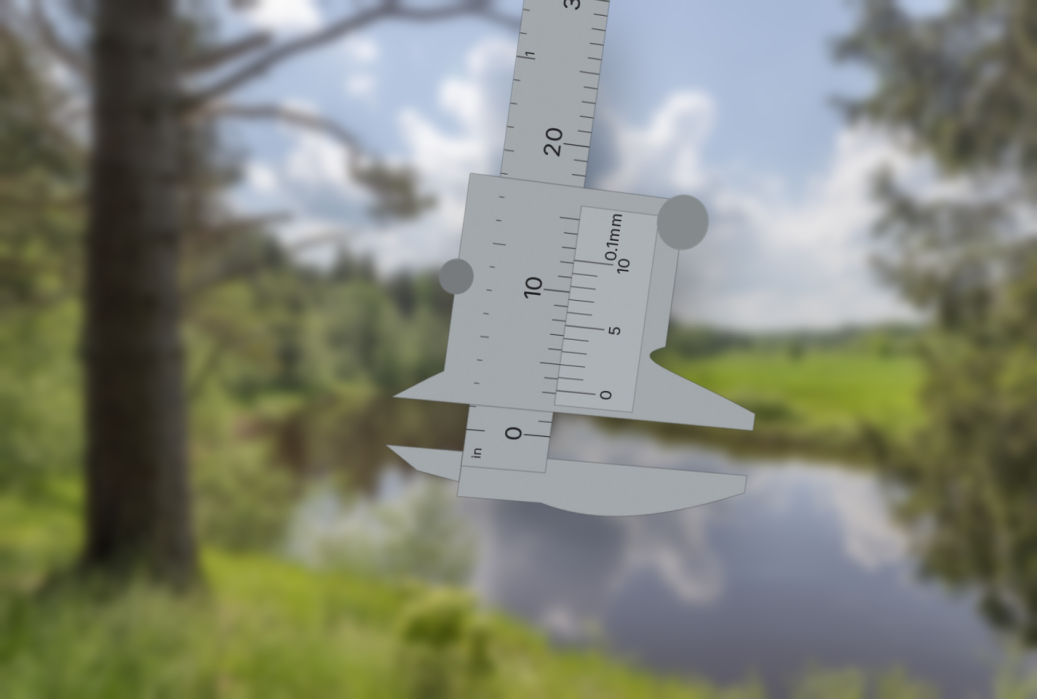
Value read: 3.2,mm
